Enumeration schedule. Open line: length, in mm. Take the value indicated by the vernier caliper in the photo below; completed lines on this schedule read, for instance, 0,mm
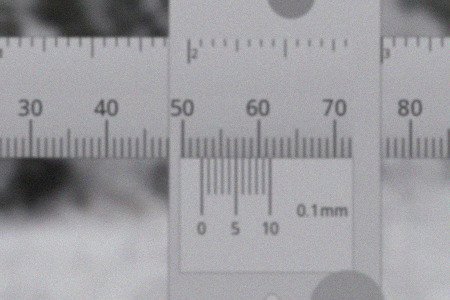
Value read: 52.5,mm
